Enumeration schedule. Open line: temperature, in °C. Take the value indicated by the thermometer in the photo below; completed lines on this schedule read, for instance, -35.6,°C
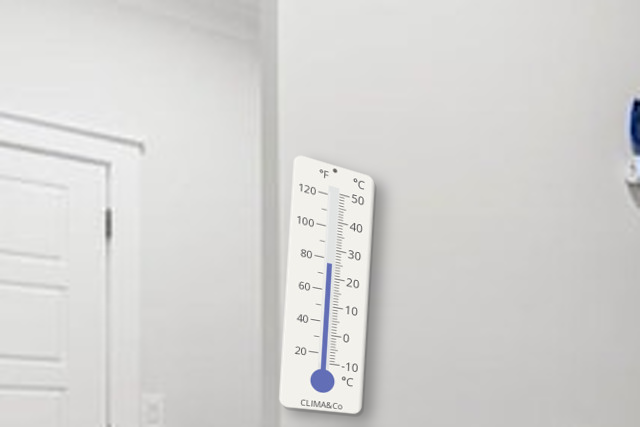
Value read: 25,°C
